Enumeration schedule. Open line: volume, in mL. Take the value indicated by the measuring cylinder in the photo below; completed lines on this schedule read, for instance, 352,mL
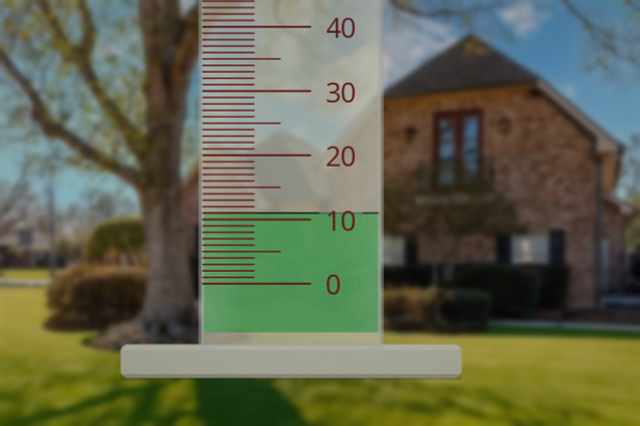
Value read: 11,mL
